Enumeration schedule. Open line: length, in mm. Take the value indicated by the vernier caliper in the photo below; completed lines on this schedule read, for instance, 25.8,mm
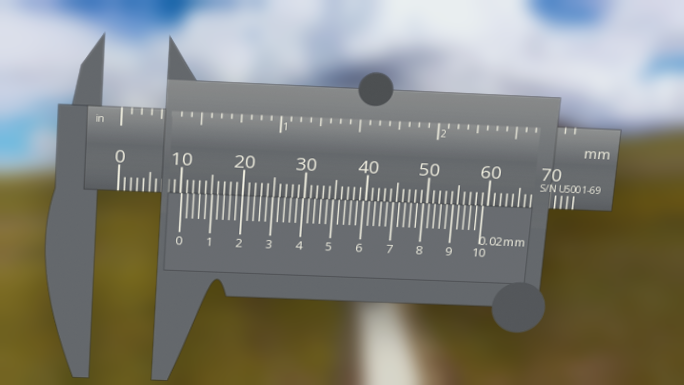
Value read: 10.2,mm
